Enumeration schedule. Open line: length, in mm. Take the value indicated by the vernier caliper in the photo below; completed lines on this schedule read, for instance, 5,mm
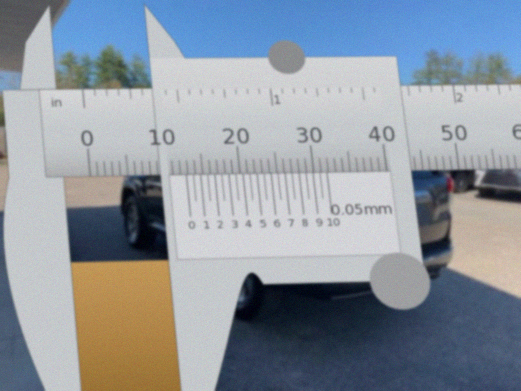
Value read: 12.8,mm
